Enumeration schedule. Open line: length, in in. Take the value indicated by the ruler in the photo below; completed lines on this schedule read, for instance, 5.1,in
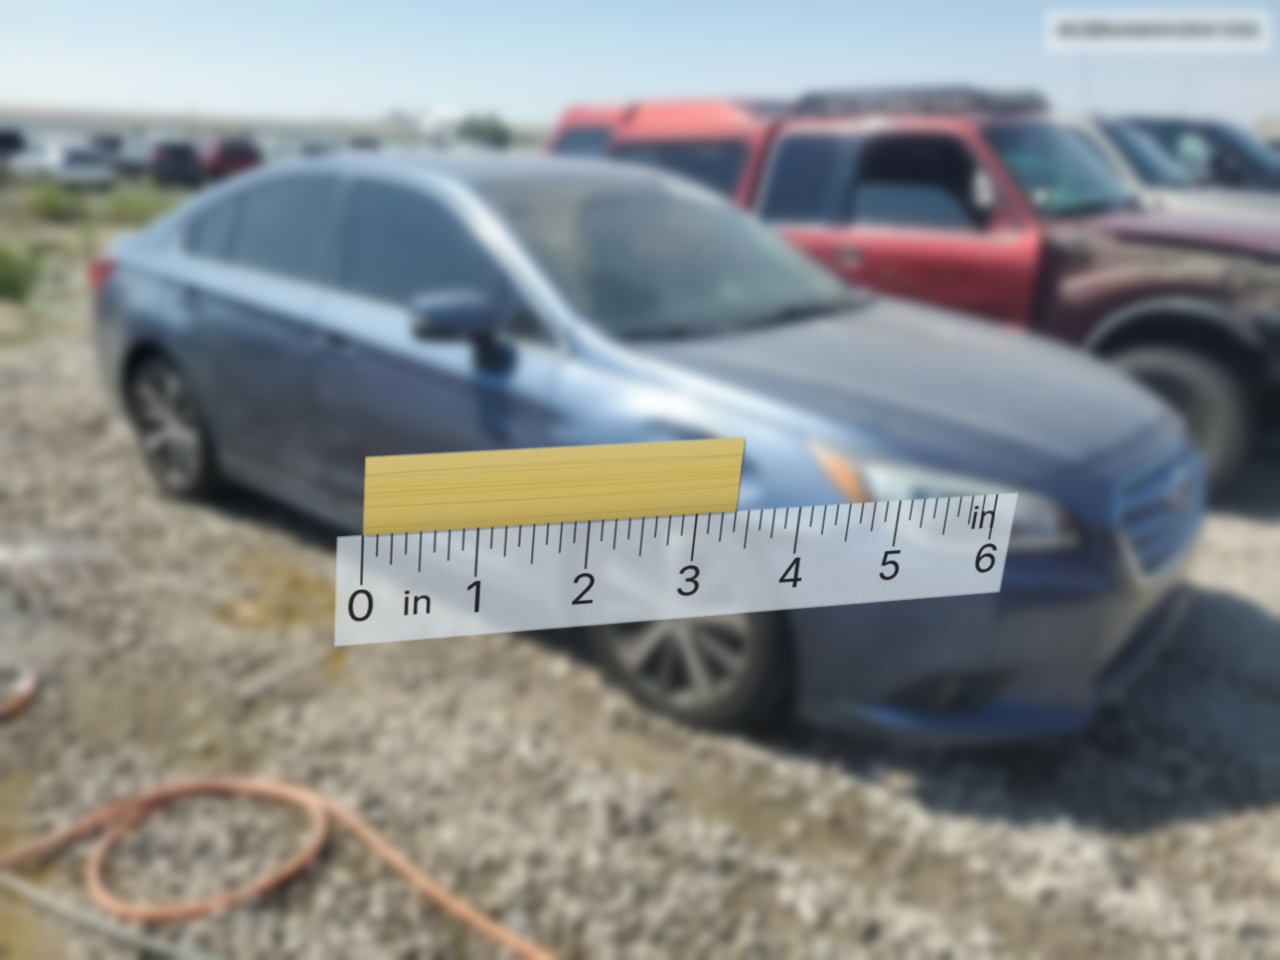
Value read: 3.375,in
